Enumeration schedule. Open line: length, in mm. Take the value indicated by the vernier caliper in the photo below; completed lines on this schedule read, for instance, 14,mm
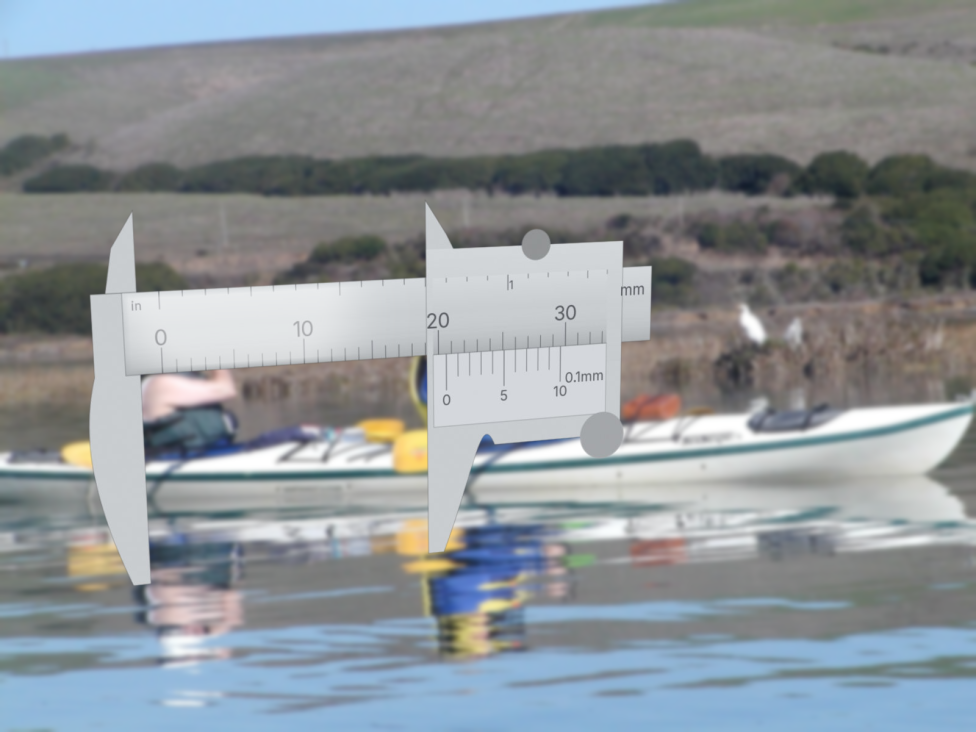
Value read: 20.6,mm
